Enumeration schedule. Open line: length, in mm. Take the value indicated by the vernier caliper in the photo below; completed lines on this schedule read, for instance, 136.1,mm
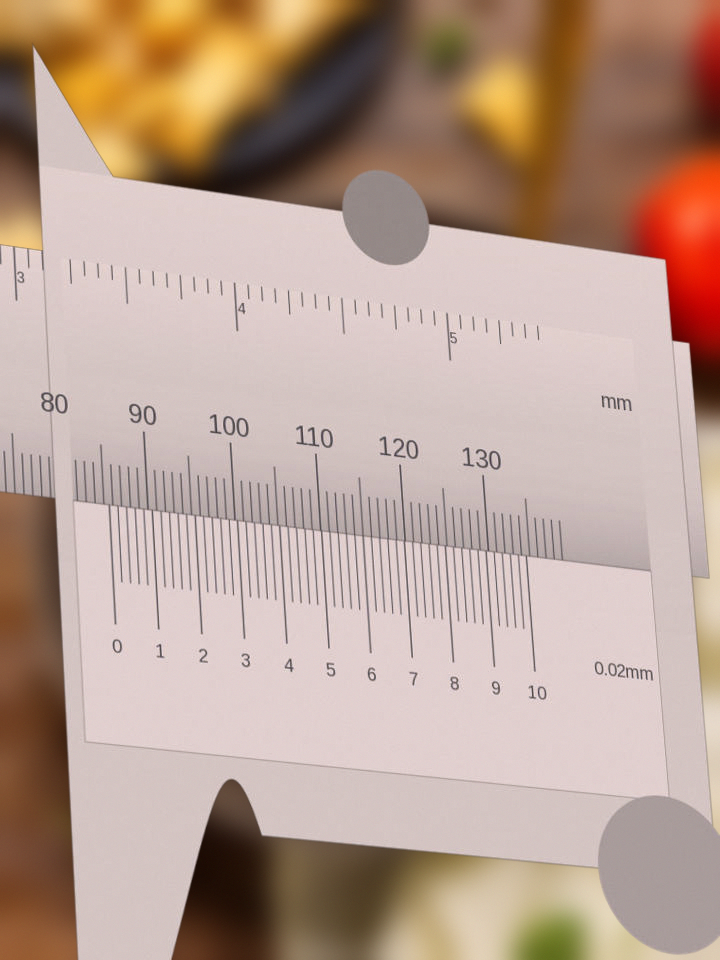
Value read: 85.6,mm
